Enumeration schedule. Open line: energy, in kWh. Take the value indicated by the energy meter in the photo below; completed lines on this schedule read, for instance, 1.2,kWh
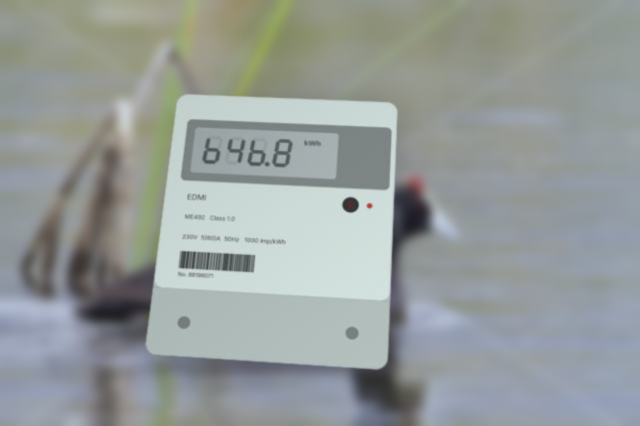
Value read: 646.8,kWh
